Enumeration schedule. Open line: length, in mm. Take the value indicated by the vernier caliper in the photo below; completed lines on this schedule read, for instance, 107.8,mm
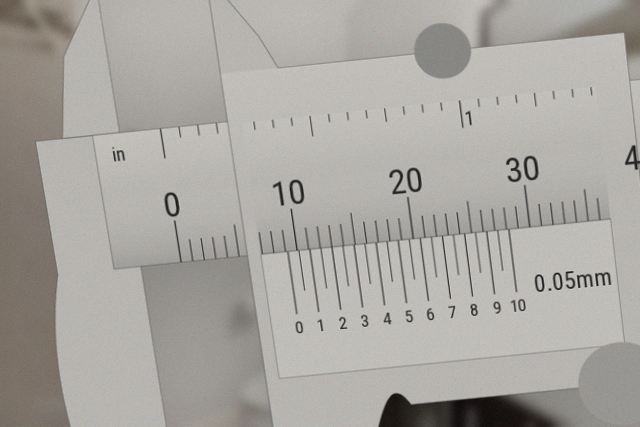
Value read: 9.2,mm
